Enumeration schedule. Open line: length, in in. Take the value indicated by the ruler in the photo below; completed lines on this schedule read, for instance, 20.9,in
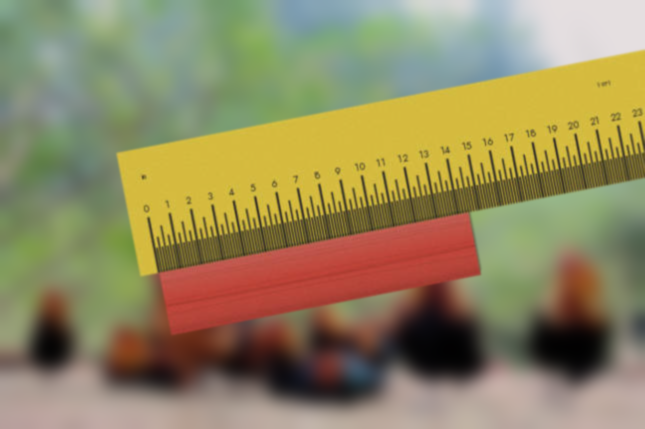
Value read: 14.5,in
